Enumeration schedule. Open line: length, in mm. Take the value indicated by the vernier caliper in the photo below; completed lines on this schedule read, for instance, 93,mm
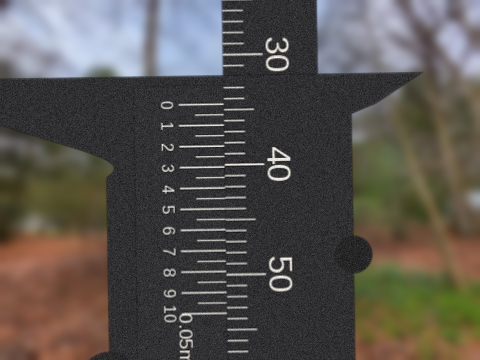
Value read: 34.5,mm
